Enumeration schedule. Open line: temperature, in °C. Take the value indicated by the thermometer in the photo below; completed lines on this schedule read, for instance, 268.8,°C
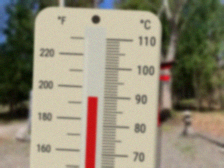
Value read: 90,°C
